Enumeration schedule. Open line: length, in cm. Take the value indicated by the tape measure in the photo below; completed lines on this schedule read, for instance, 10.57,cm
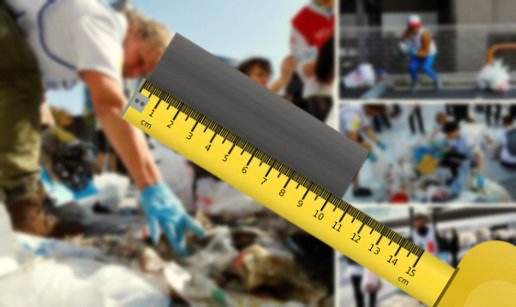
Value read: 10.5,cm
